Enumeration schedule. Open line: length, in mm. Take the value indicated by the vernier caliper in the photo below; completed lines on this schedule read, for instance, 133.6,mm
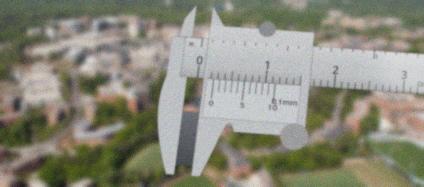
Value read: 2.4,mm
